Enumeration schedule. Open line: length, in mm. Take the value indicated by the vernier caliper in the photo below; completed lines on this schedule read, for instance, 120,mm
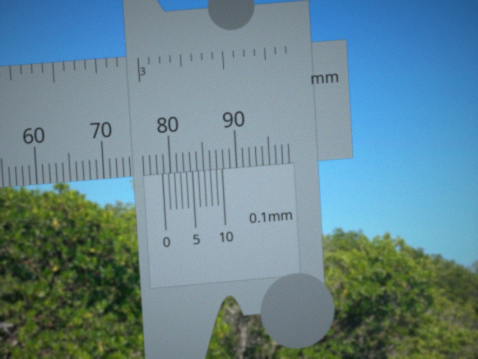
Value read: 78.8,mm
